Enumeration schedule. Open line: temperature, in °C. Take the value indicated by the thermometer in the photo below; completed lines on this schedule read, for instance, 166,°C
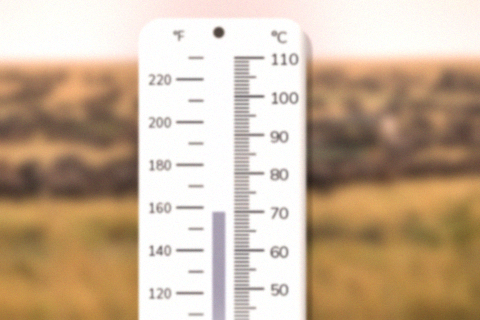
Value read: 70,°C
